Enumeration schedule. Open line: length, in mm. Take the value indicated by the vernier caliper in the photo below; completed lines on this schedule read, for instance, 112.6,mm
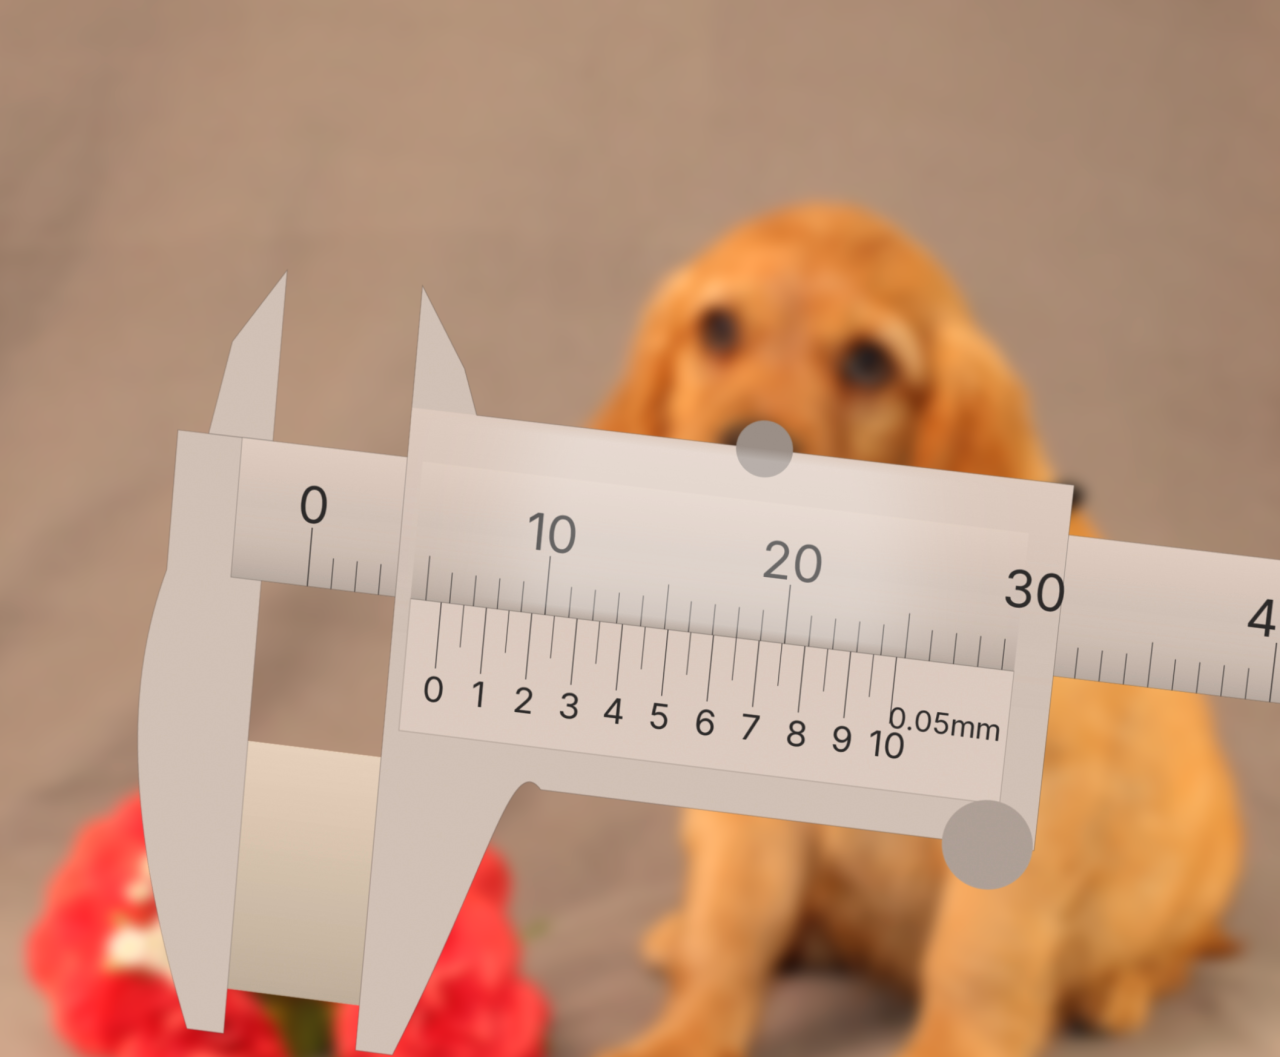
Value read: 5.65,mm
